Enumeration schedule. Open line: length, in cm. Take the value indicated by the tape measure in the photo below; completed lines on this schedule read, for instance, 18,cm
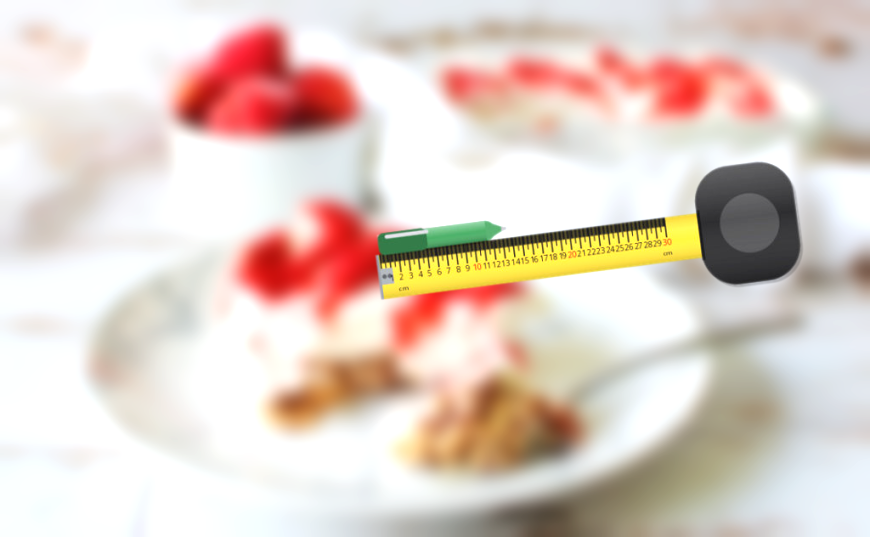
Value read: 13.5,cm
